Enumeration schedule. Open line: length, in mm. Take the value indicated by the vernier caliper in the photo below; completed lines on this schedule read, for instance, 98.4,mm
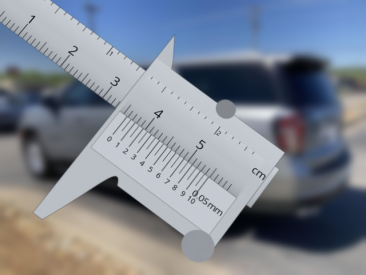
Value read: 35.8,mm
